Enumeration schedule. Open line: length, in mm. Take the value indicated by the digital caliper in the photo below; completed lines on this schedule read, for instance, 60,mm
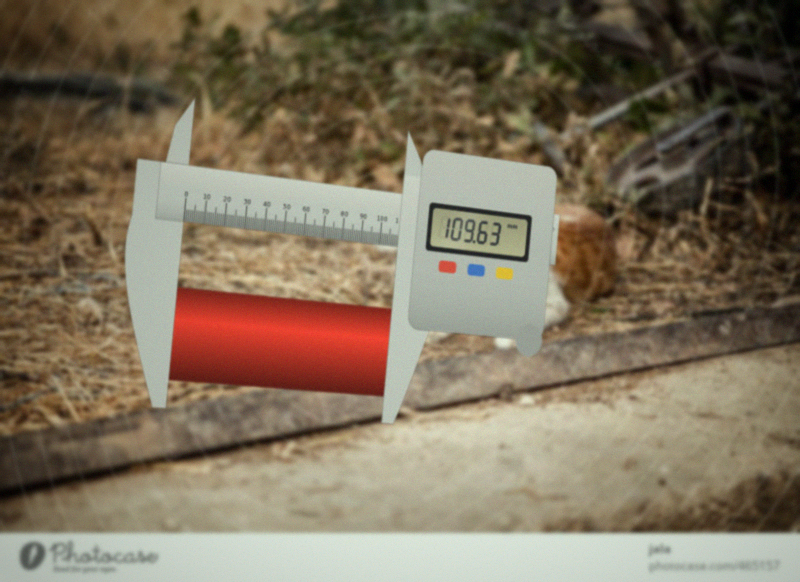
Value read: 109.63,mm
